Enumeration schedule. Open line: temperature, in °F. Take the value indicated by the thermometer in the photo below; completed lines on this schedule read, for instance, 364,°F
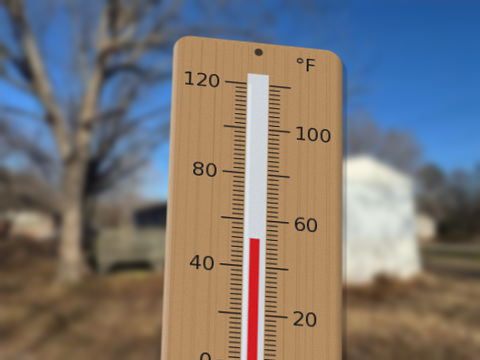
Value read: 52,°F
